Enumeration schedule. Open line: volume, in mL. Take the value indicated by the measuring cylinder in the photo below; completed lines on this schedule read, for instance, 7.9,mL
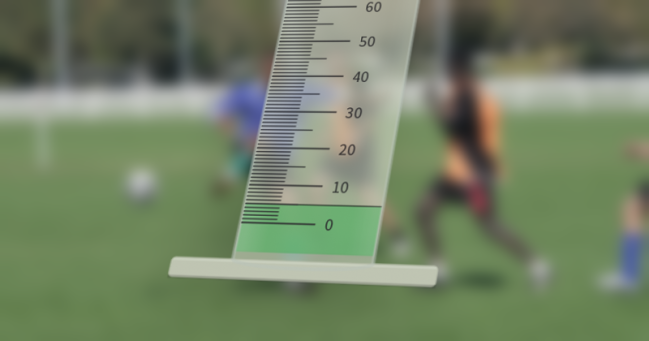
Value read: 5,mL
